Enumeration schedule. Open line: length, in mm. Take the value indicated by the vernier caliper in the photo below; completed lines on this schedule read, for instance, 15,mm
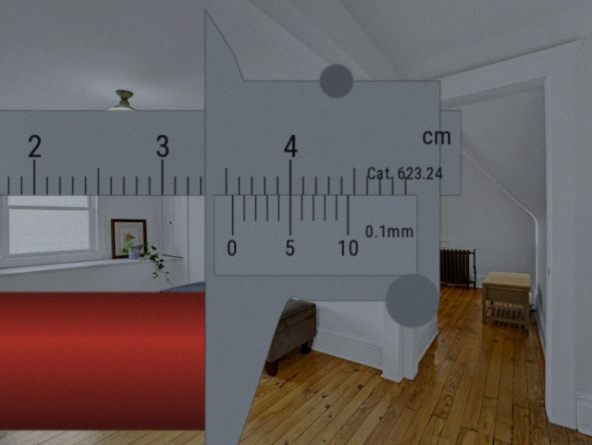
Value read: 35.5,mm
